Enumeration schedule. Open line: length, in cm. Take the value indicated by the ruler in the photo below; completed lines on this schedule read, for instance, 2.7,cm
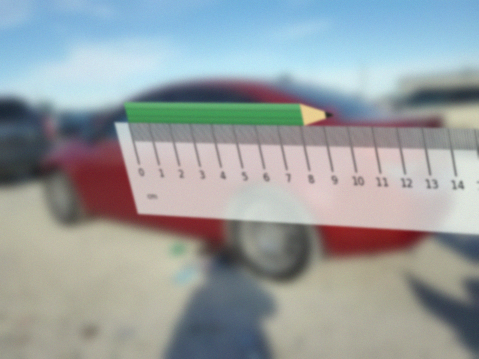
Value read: 9.5,cm
